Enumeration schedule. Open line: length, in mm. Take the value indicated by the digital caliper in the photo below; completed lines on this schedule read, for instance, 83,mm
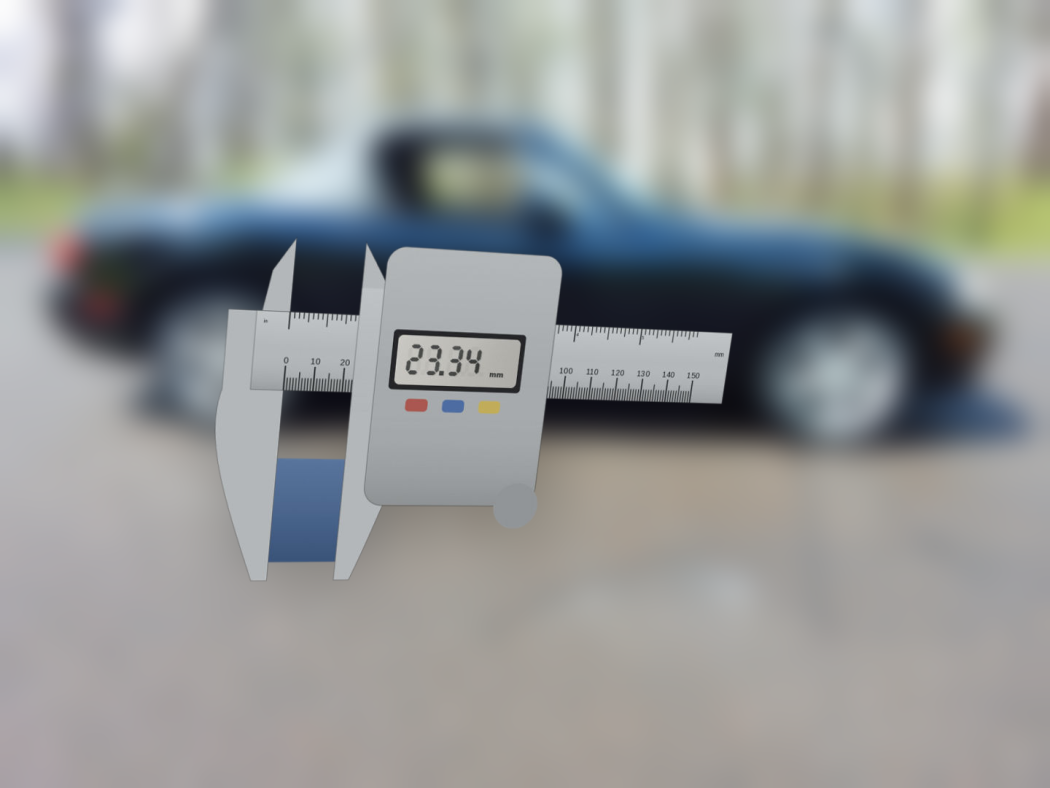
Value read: 23.34,mm
